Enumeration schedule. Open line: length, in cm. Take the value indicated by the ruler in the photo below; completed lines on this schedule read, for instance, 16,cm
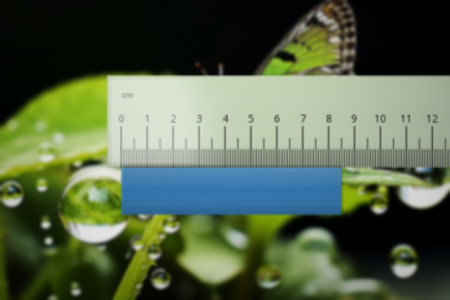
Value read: 8.5,cm
